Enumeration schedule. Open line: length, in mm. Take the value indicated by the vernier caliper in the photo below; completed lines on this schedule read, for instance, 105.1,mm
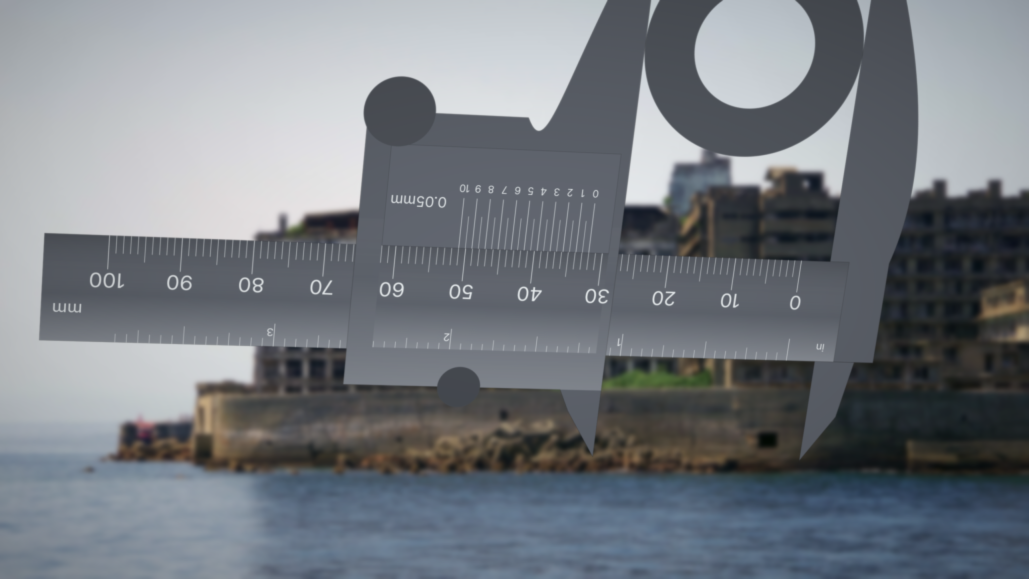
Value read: 32.0,mm
